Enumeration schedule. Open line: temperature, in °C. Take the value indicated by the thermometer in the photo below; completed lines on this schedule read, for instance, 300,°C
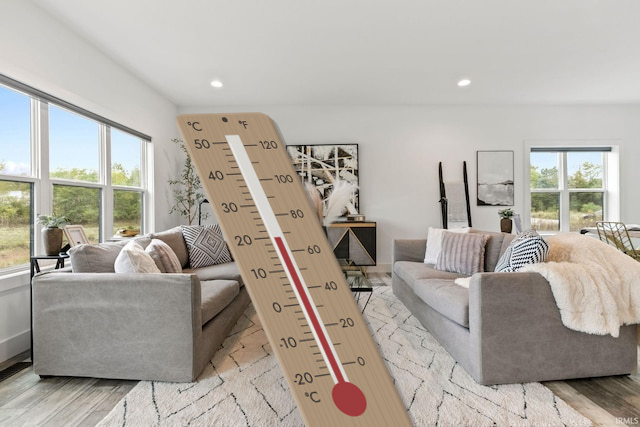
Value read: 20,°C
